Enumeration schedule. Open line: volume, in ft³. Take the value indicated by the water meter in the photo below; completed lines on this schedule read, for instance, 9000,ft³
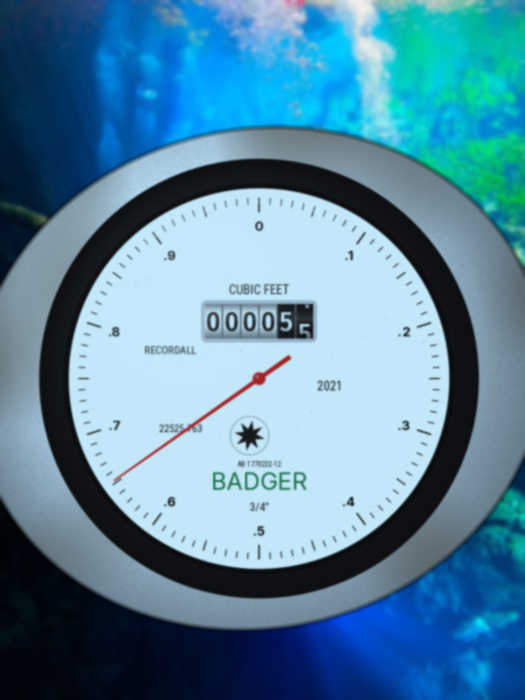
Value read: 54.65,ft³
